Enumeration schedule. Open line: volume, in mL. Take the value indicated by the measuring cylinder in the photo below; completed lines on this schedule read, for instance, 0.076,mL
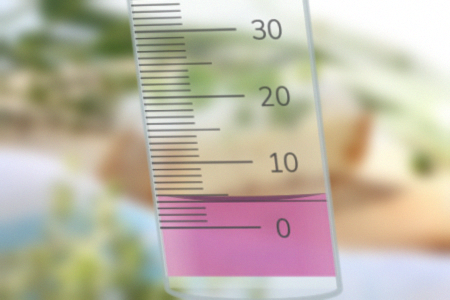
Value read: 4,mL
